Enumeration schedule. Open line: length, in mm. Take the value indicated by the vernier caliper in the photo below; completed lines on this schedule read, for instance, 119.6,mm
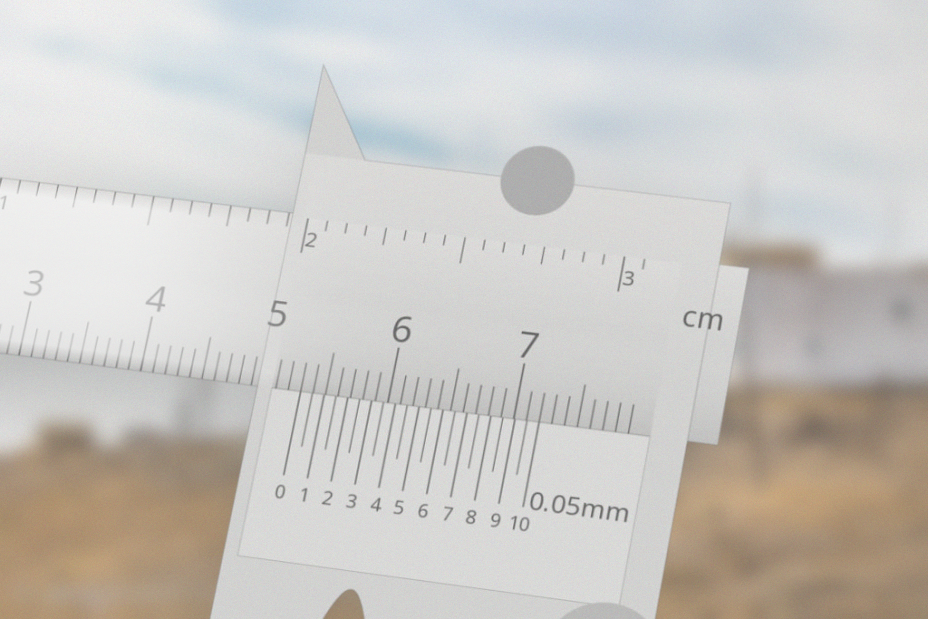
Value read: 53.0,mm
